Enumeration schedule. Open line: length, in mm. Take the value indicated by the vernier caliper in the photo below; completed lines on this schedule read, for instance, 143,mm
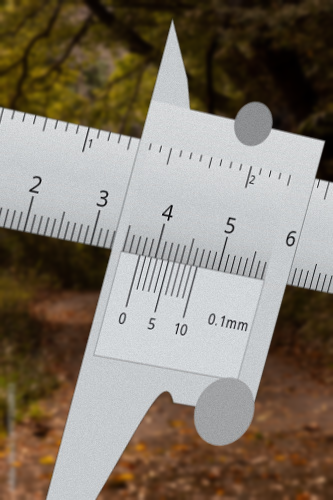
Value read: 37.6,mm
